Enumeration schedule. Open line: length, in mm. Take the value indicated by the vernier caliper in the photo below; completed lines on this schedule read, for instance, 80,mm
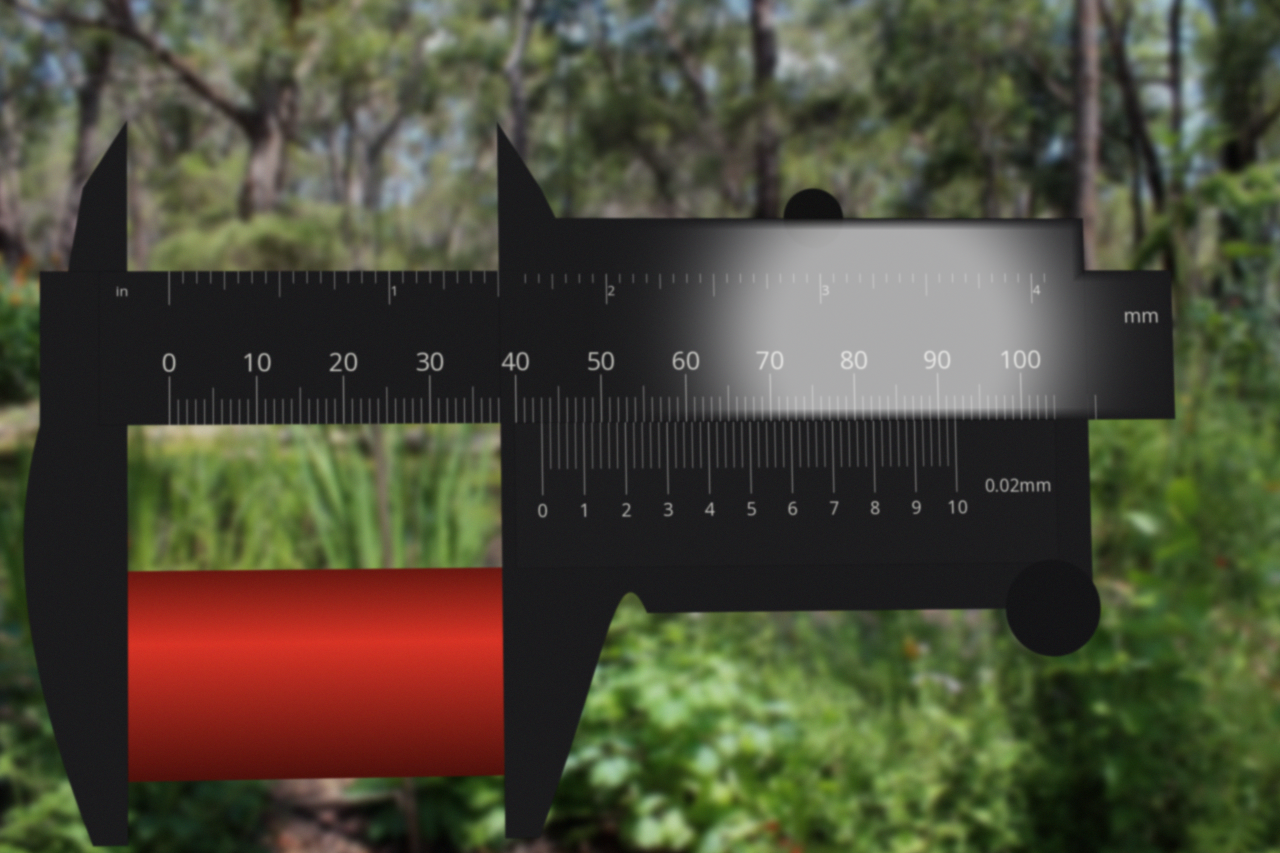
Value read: 43.0,mm
